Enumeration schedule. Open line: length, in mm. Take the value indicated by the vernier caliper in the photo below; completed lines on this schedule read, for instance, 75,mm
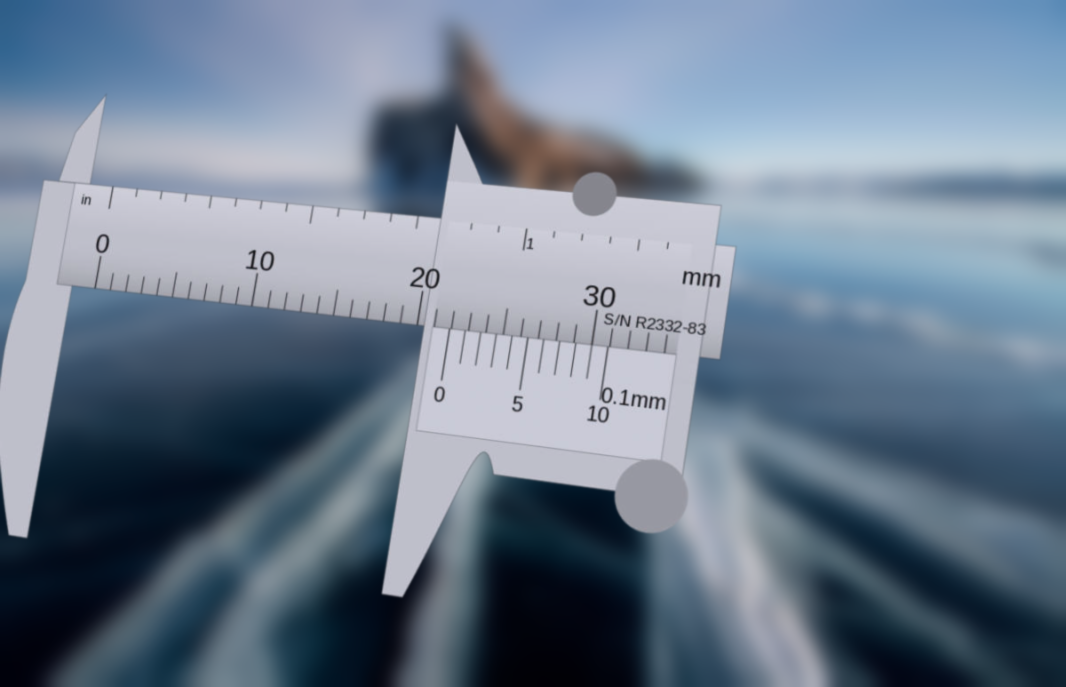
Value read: 21.9,mm
